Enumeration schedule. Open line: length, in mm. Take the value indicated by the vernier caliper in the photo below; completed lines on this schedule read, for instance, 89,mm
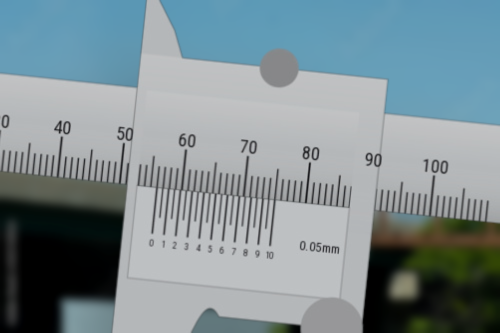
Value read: 56.0,mm
